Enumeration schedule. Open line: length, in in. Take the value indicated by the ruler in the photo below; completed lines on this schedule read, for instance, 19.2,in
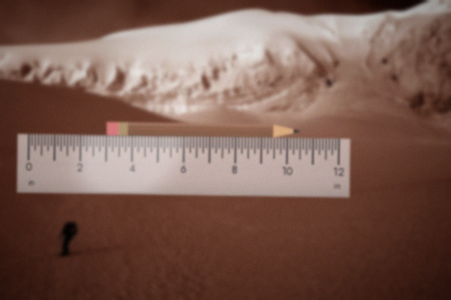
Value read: 7.5,in
